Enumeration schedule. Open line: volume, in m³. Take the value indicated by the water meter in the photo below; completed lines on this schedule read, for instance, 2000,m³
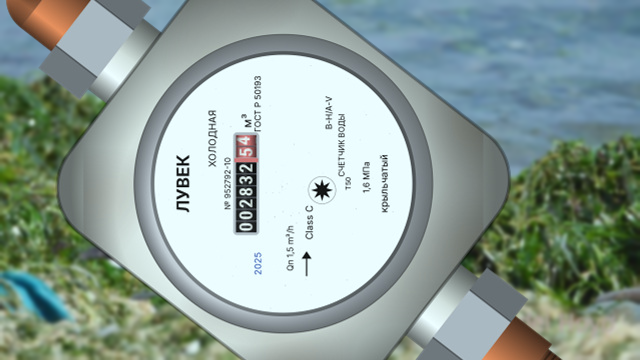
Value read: 2832.54,m³
